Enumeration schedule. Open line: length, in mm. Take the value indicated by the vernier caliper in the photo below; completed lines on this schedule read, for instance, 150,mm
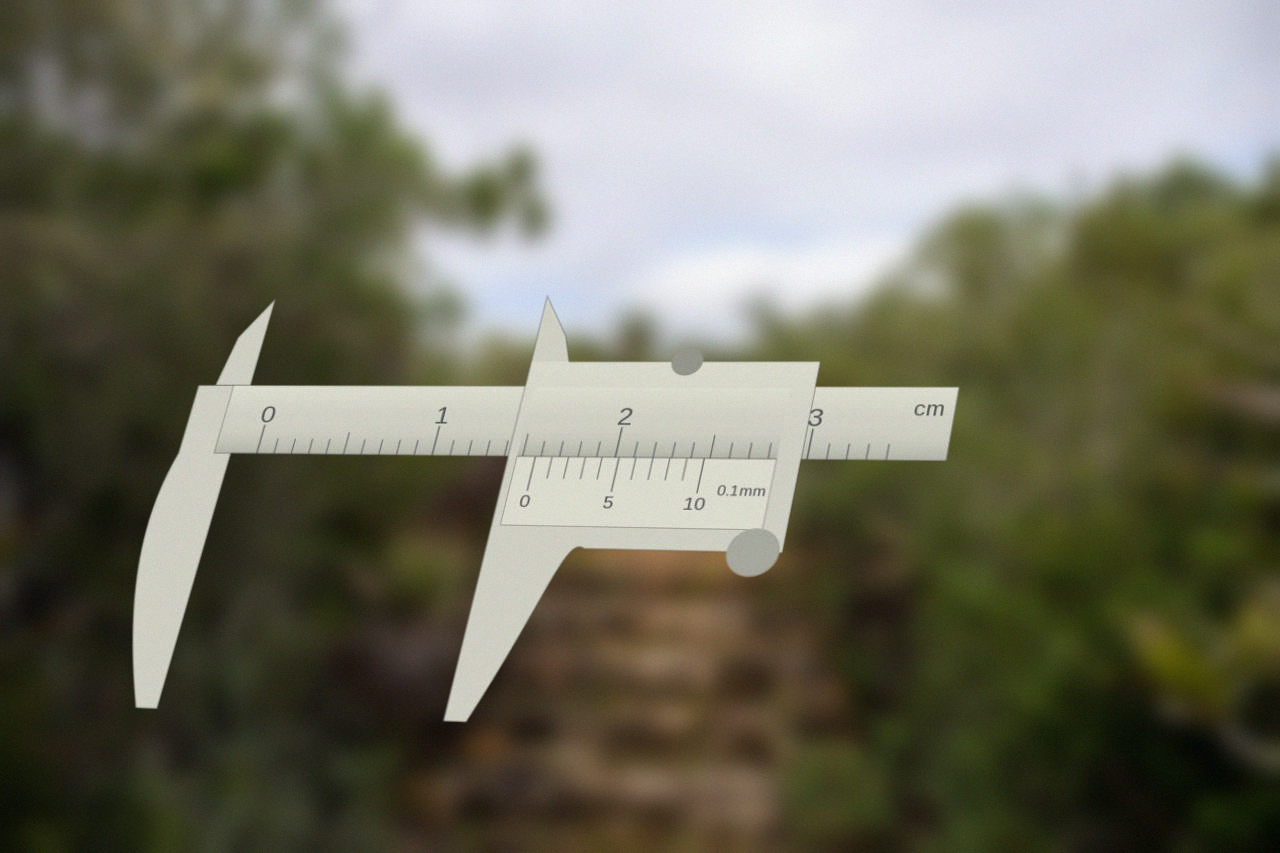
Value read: 15.7,mm
